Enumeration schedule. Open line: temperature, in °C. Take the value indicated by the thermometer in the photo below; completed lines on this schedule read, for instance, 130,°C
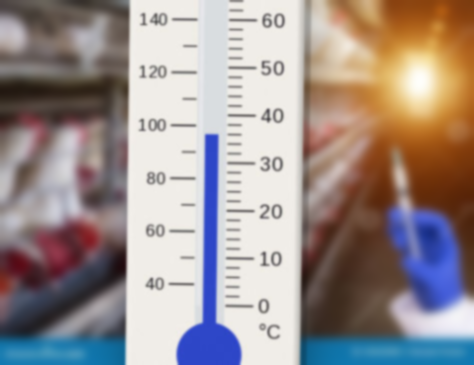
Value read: 36,°C
